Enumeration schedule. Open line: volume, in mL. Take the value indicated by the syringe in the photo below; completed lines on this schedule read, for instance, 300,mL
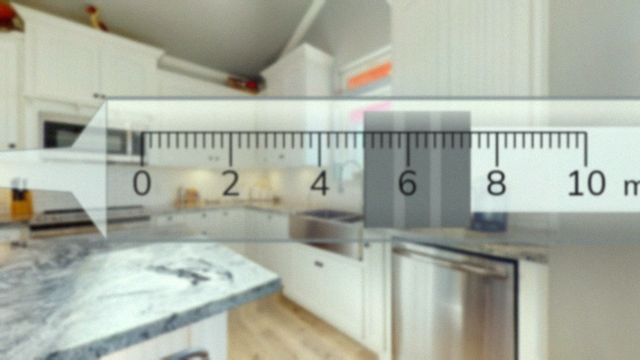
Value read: 5,mL
